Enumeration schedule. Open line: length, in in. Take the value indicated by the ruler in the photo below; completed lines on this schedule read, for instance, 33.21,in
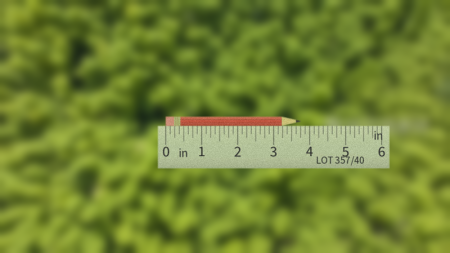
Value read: 3.75,in
